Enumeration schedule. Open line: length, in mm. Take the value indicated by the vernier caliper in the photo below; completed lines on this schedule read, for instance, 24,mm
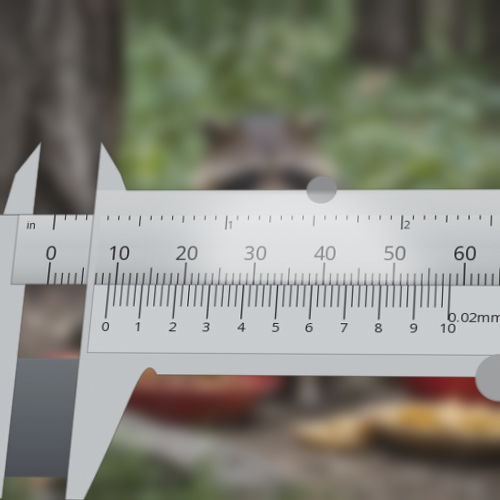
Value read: 9.0,mm
